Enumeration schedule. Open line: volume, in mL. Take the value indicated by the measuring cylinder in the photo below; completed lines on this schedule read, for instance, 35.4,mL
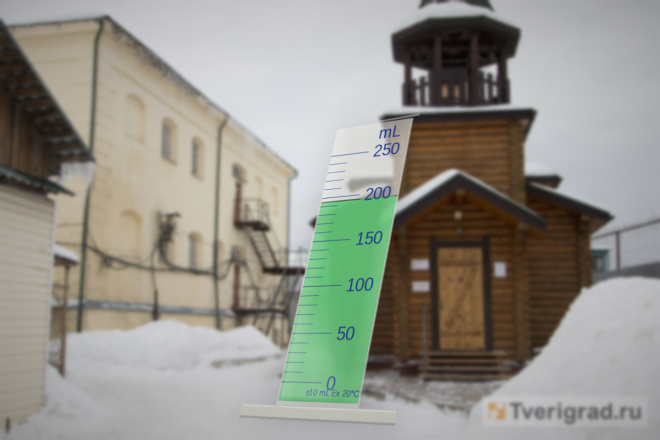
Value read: 195,mL
